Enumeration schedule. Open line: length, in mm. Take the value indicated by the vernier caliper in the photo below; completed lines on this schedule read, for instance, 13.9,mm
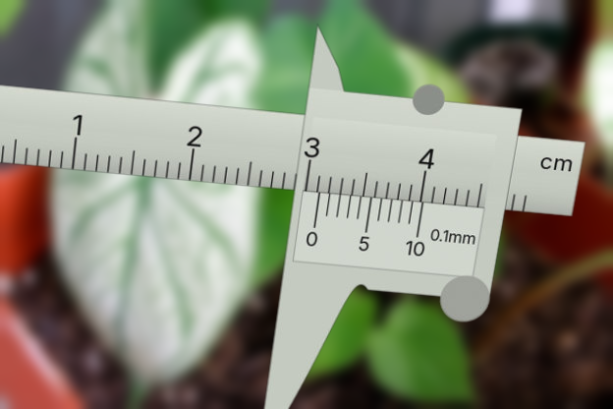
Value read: 31.2,mm
